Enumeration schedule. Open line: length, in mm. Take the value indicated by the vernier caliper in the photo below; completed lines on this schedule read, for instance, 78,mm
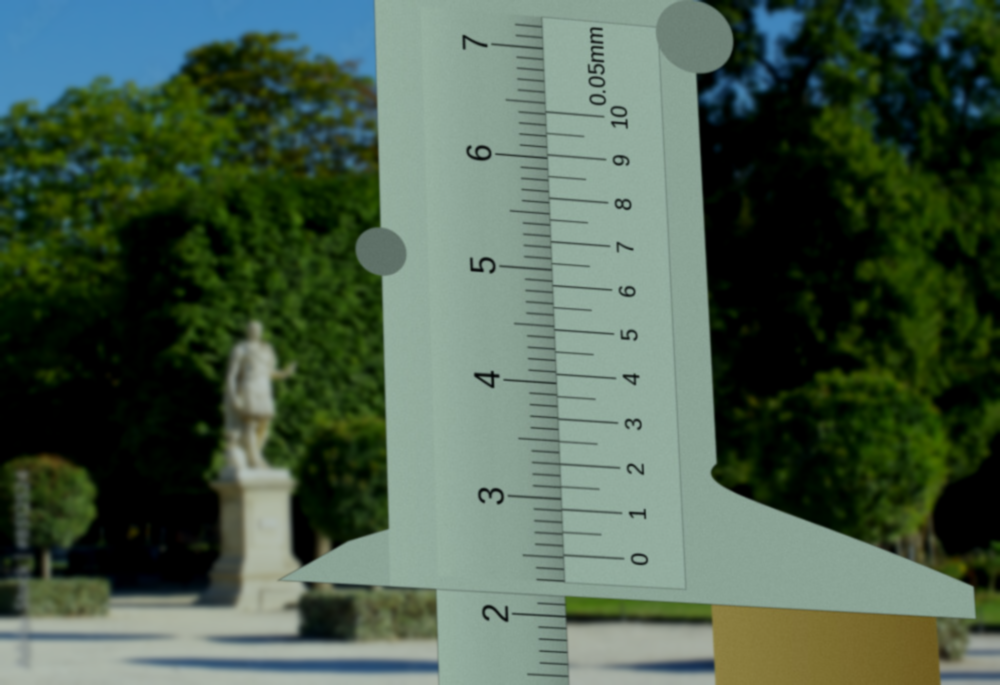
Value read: 25.2,mm
